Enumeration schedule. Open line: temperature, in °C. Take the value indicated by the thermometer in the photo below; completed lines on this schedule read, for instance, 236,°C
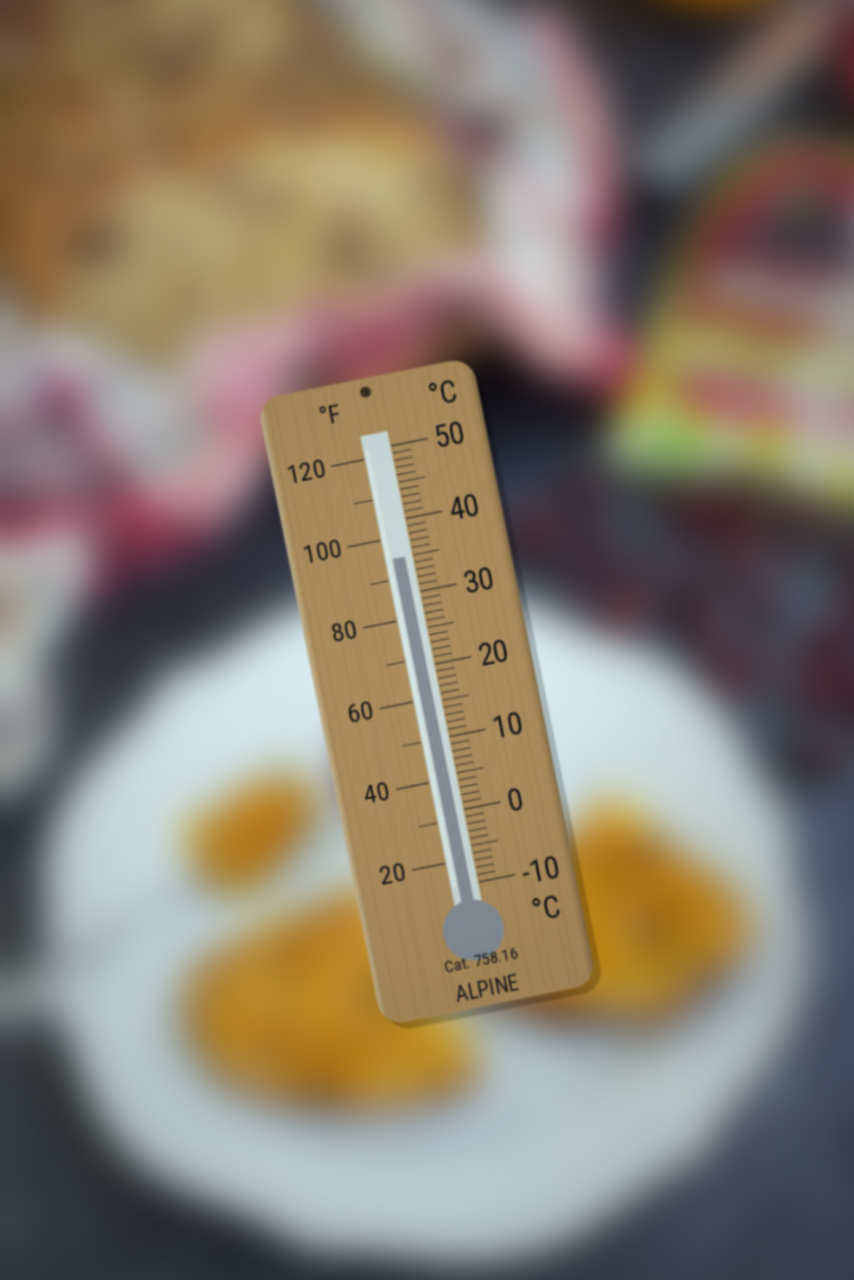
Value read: 35,°C
